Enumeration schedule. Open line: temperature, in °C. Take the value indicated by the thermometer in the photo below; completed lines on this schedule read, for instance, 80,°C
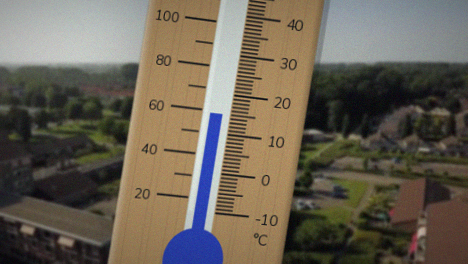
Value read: 15,°C
